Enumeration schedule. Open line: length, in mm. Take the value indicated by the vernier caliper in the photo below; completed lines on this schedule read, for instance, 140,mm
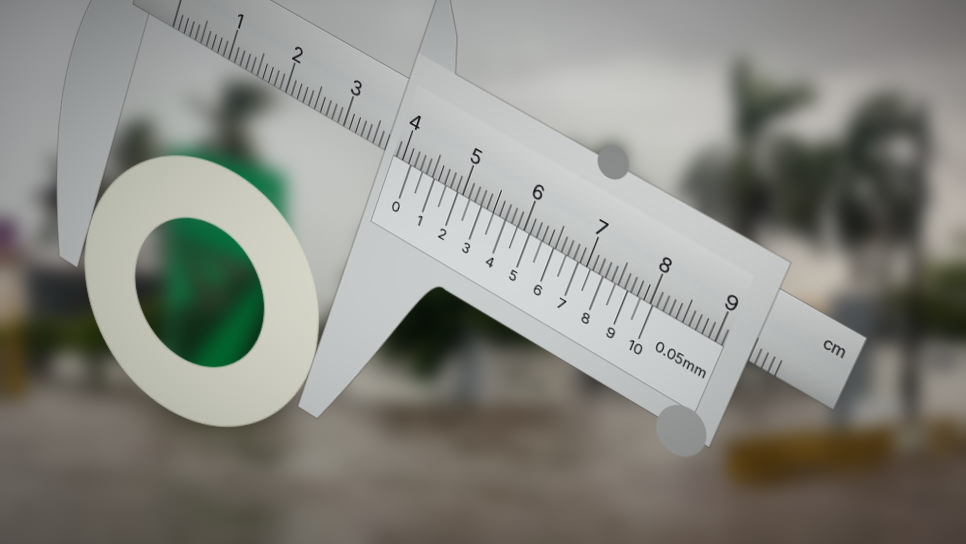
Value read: 41.4,mm
